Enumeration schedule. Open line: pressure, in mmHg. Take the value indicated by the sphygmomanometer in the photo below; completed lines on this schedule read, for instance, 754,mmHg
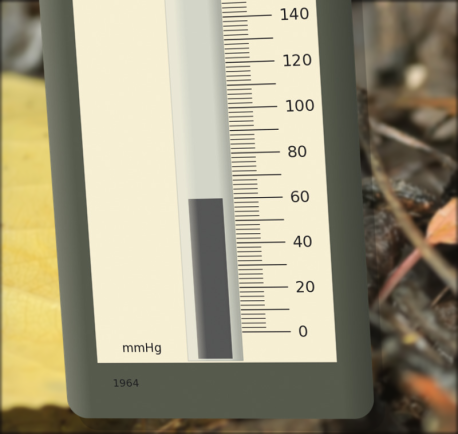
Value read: 60,mmHg
